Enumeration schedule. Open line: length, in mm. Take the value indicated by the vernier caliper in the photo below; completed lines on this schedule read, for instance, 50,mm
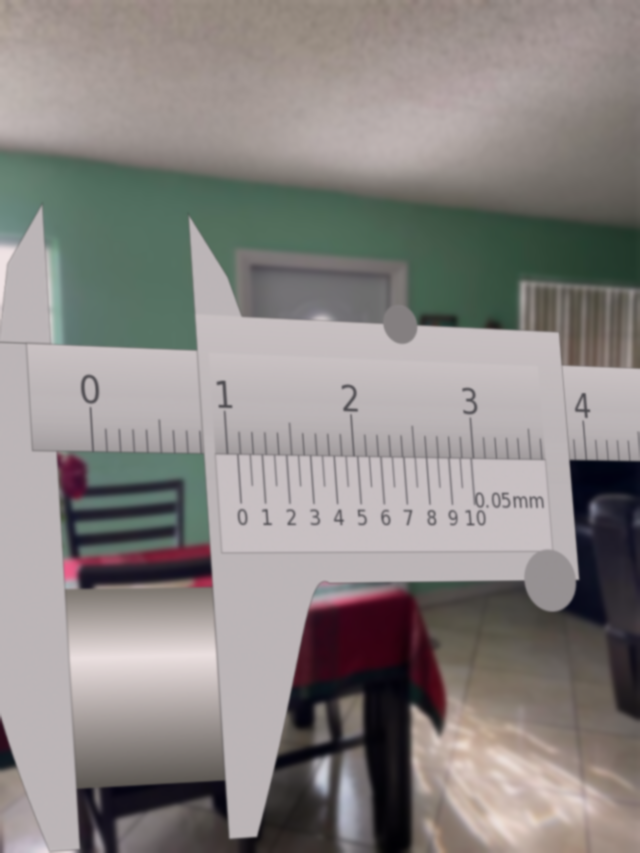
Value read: 10.8,mm
